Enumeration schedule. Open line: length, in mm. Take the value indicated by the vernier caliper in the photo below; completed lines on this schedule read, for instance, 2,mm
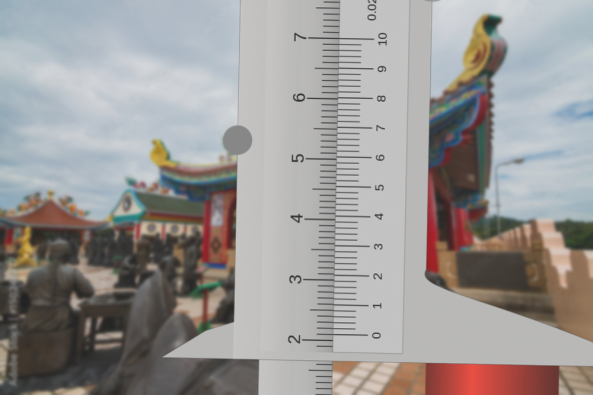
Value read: 21.0,mm
